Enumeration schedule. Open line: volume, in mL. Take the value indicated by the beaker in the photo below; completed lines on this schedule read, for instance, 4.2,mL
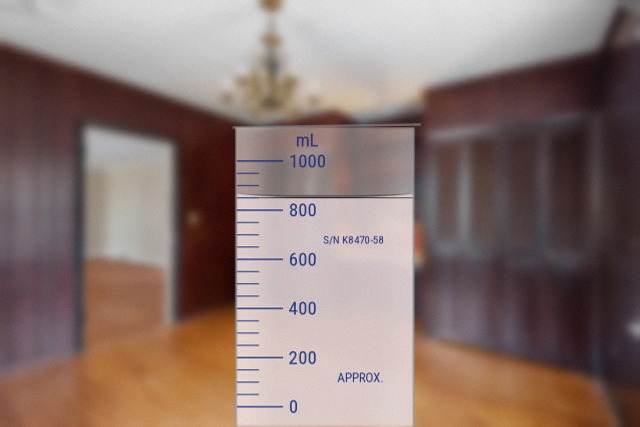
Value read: 850,mL
